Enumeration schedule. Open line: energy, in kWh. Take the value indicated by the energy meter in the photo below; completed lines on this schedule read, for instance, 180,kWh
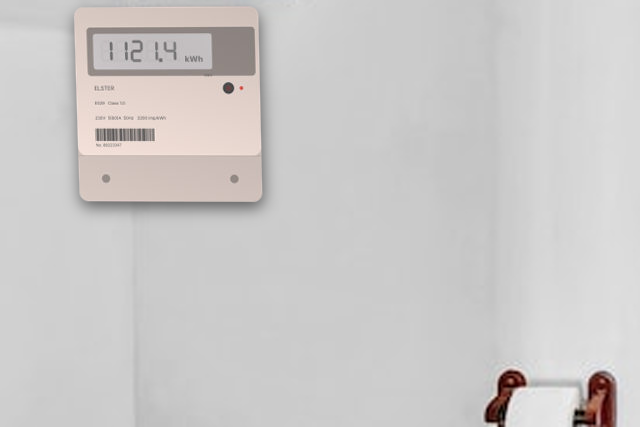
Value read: 1121.4,kWh
